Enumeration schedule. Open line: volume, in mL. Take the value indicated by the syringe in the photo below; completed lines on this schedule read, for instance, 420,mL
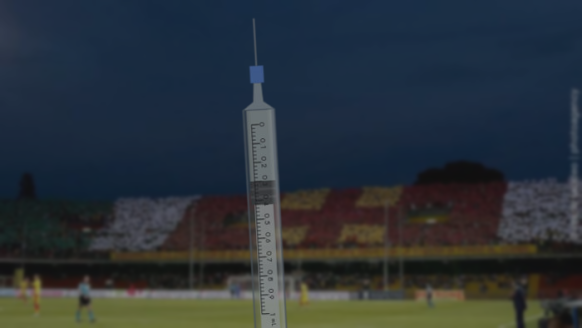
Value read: 0.3,mL
